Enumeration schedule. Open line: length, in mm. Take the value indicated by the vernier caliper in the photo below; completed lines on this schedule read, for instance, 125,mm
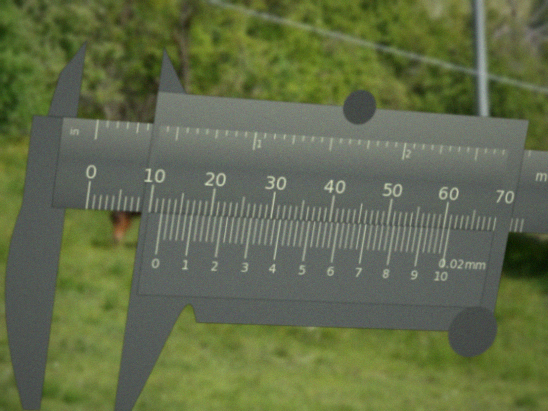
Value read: 12.0,mm
